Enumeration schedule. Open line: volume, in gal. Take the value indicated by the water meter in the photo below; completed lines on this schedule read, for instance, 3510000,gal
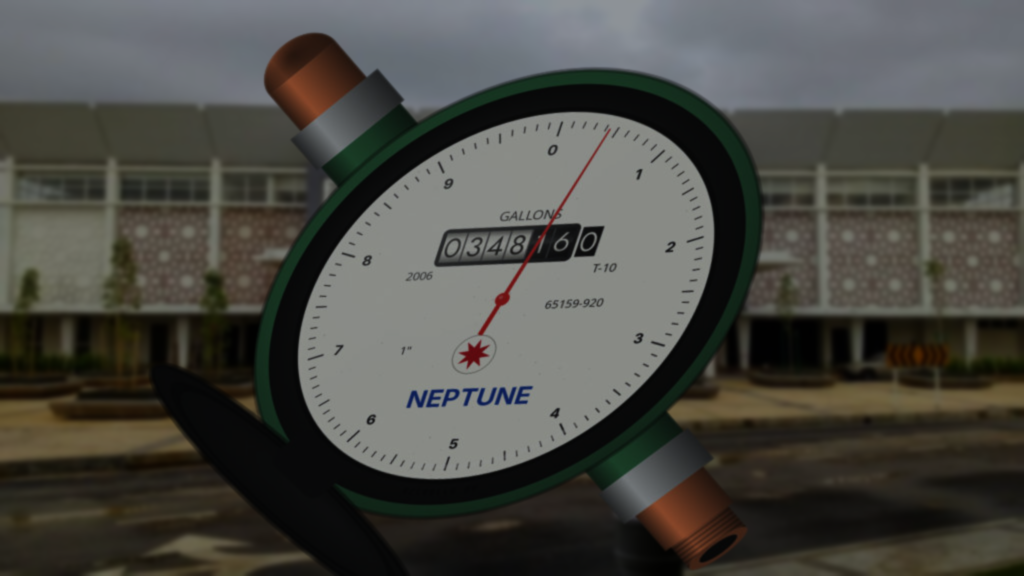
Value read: 348160.4,gal
